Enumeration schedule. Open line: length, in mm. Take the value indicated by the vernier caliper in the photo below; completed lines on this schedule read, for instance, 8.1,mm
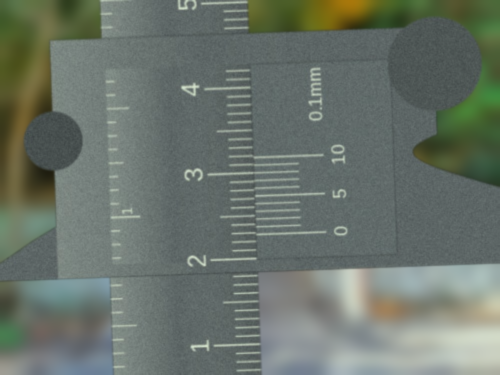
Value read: 22.8,mm
